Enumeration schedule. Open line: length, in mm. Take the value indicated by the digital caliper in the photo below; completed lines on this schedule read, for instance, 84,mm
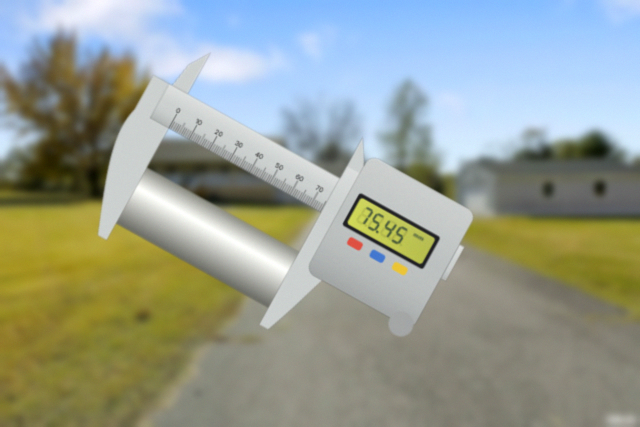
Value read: 75.45,mm
